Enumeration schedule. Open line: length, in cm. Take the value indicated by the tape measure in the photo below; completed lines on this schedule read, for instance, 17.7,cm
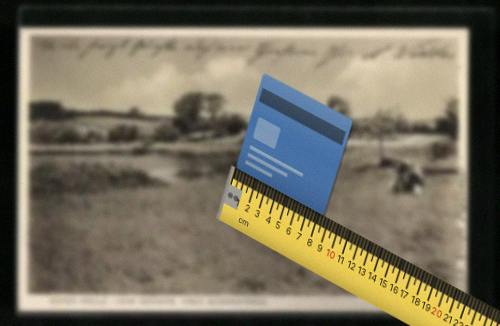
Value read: 8.5,cm
